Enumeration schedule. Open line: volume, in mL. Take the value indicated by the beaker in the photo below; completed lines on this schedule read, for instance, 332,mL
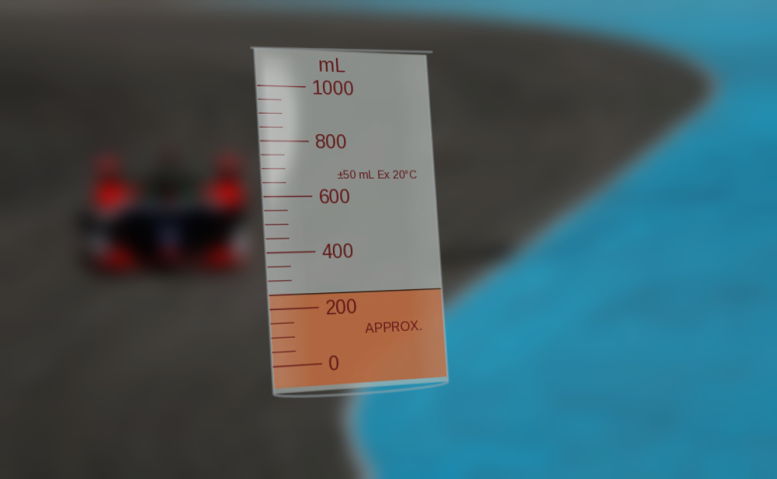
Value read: 250,mL
